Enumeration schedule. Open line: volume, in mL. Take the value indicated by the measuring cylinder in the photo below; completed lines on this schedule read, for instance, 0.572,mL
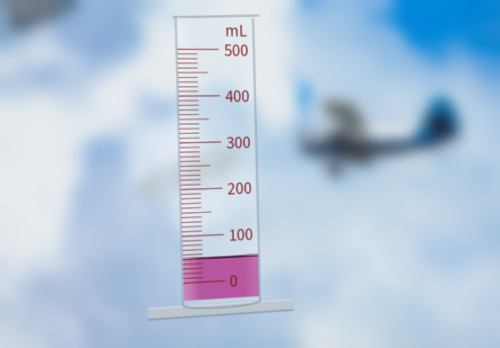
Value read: 50,mL
